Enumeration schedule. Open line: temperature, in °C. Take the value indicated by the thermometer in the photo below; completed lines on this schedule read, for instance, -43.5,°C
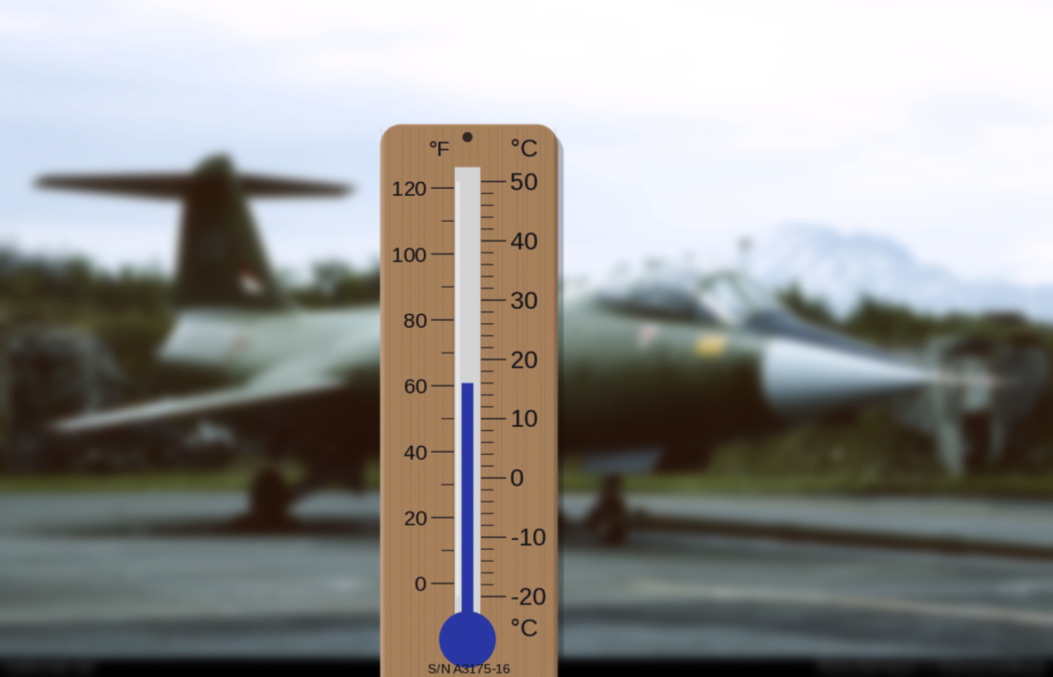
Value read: 16,°C
